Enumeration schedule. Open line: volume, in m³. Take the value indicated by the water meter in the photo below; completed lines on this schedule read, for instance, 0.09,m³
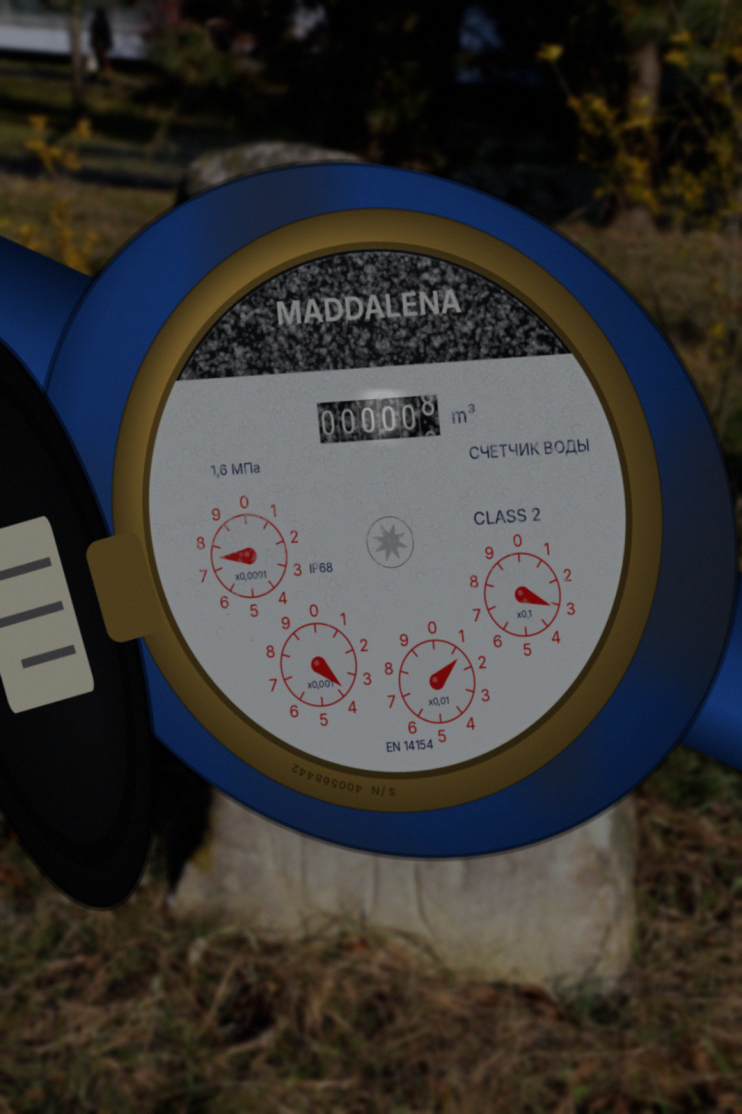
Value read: 8.3137,m³
